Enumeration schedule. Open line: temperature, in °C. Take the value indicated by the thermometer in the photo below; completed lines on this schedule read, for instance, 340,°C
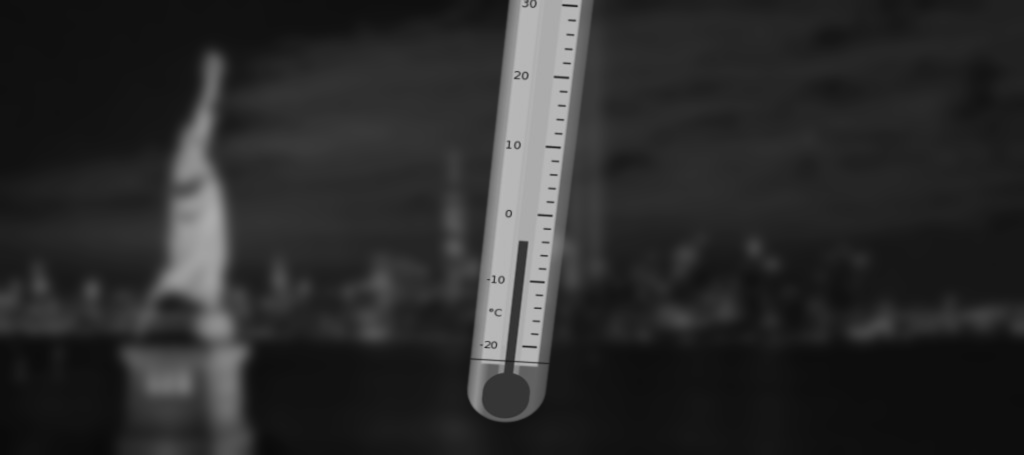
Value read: -4,°C
